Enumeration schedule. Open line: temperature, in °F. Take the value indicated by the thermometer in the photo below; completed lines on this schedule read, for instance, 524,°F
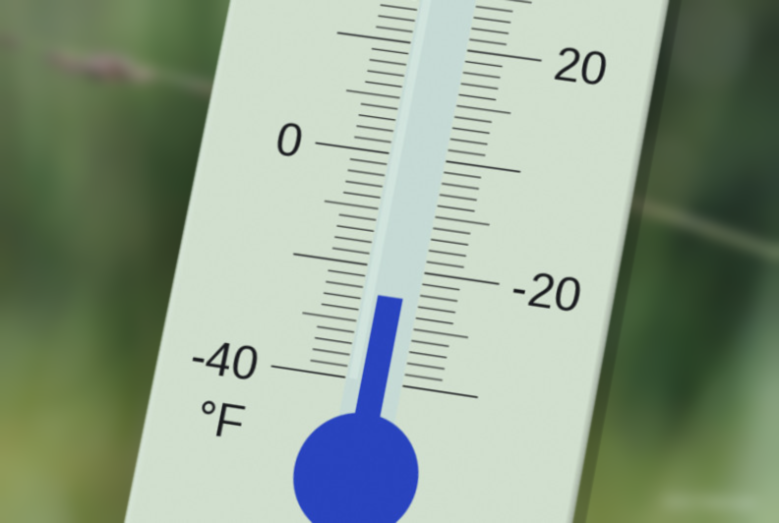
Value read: -25,°F
